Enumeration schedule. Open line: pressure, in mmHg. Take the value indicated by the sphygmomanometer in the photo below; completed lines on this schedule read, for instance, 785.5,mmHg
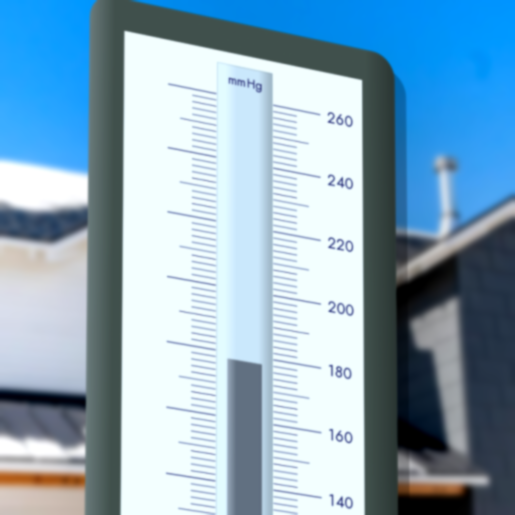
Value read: 178,mmHg
